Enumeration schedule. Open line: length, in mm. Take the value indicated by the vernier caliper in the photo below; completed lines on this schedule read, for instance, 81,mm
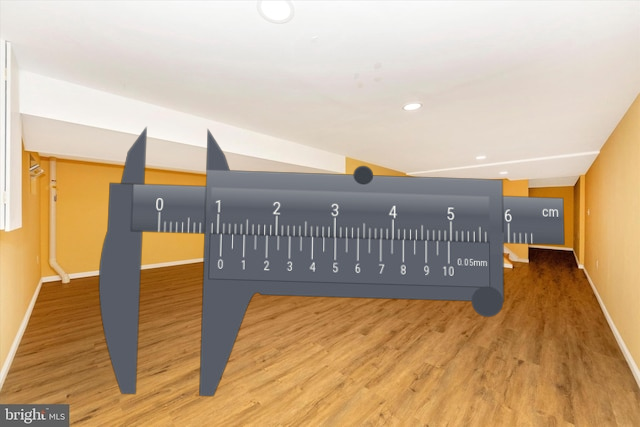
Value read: 10.6,mm
